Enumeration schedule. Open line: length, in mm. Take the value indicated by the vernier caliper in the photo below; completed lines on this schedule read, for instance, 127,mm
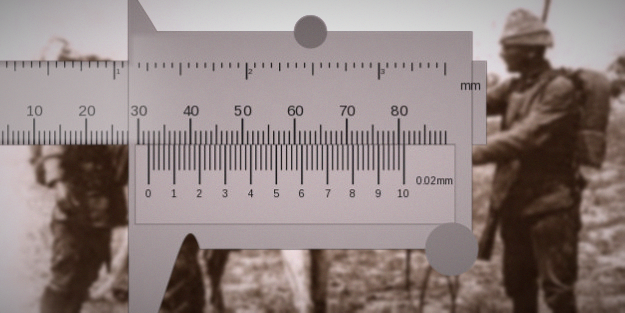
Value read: 32.0,mm
